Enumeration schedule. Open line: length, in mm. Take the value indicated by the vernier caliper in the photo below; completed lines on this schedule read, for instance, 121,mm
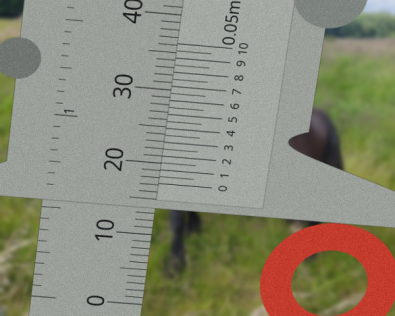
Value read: 17.2,mm
